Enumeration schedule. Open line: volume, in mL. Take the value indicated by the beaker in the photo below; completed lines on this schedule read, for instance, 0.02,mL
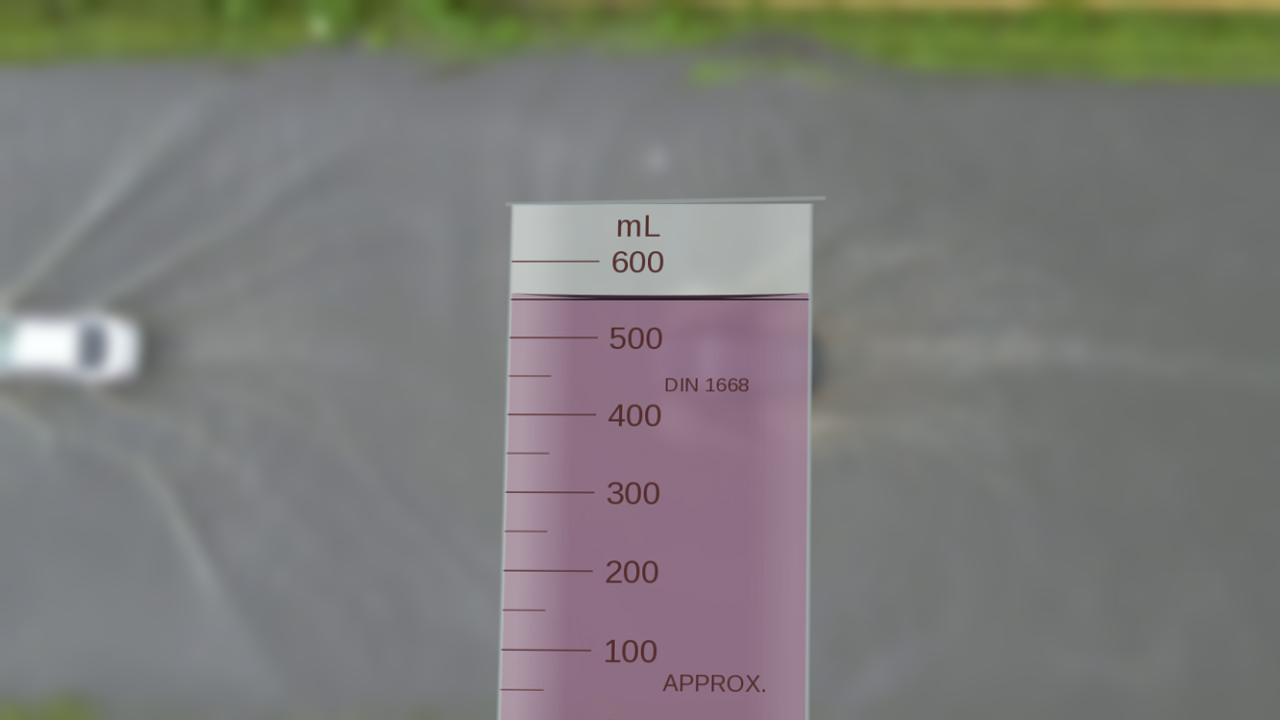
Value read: 550,mL
